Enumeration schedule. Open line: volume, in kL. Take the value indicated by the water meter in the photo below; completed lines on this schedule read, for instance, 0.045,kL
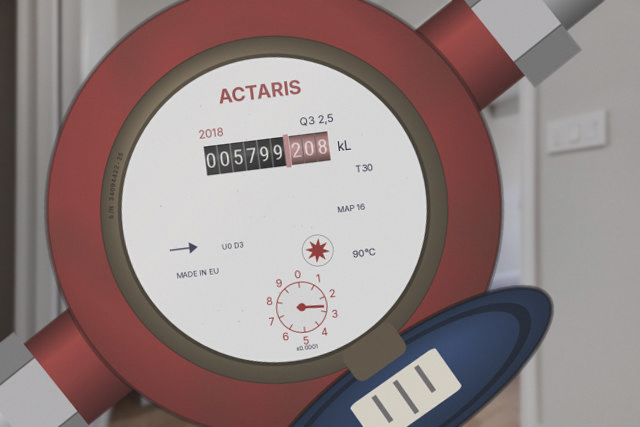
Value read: 5799.2082,kL
